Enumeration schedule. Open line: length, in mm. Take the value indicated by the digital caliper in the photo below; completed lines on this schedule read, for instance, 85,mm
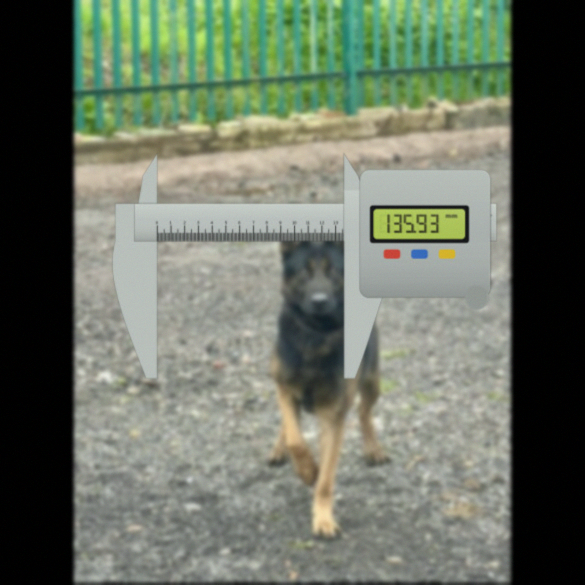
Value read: 135.93,mm
